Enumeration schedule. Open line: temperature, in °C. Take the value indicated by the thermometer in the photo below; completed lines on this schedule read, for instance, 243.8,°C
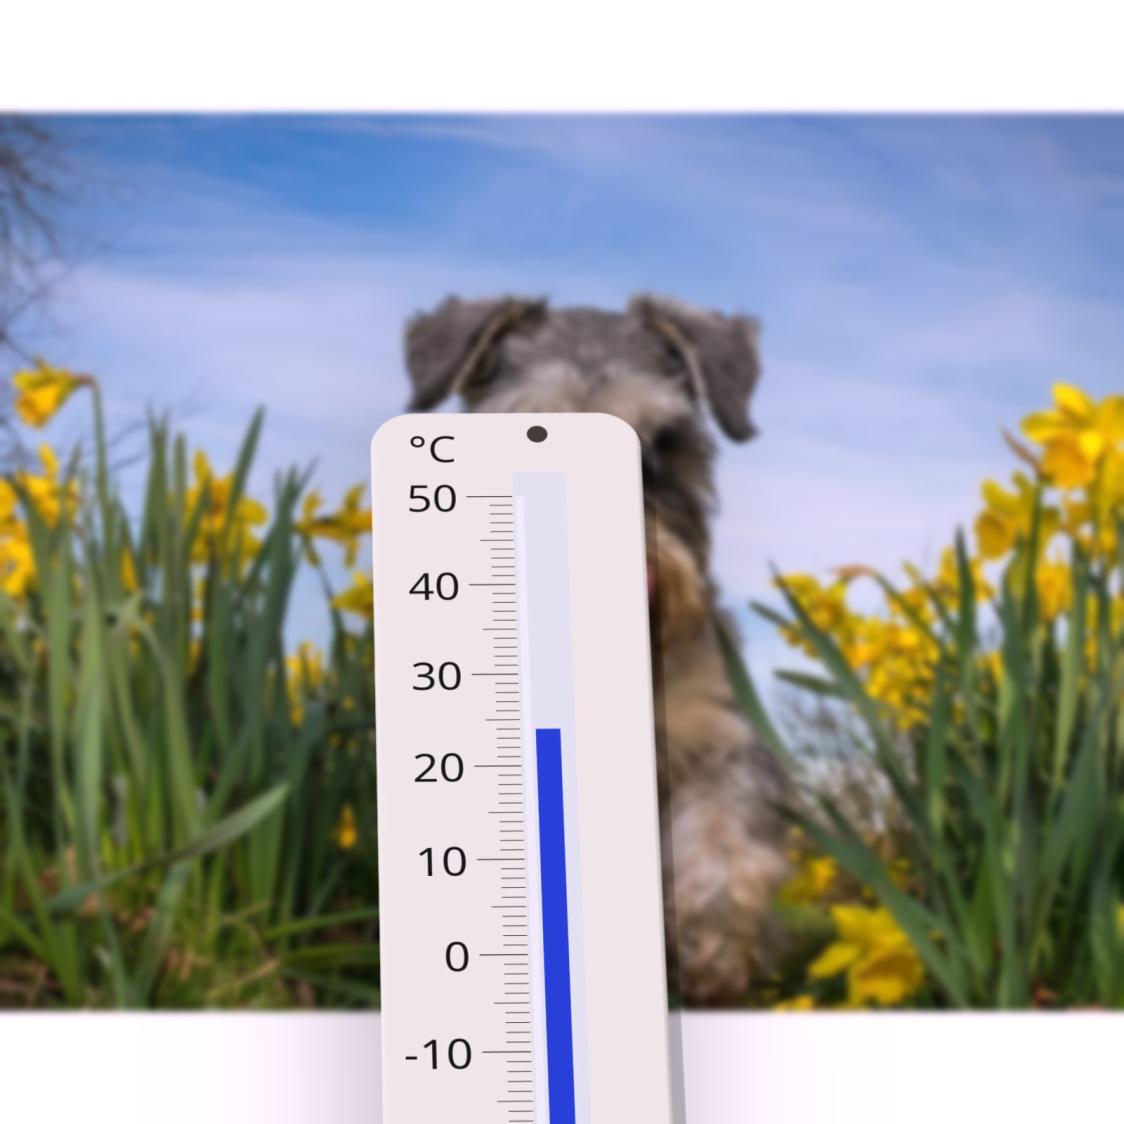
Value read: 24,°C
